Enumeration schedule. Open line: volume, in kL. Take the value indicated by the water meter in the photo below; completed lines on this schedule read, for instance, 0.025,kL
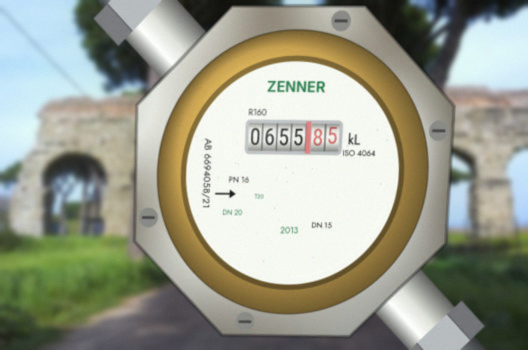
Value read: 655.85,kL
